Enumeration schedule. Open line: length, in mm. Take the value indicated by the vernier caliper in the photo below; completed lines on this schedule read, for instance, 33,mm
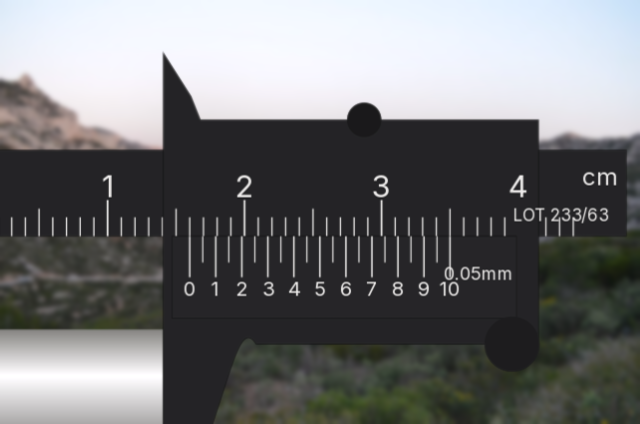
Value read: 16.0,mm
